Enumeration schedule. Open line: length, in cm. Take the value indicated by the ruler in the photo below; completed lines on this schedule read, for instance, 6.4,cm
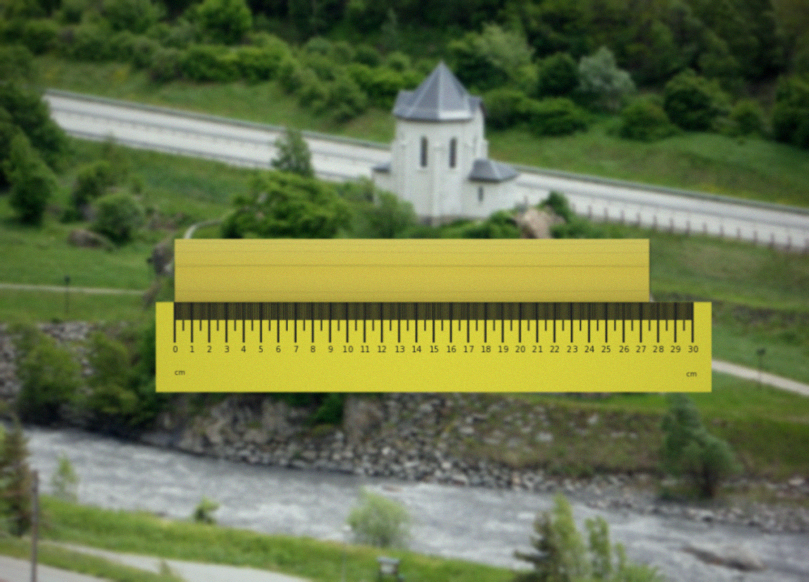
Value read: 27.5,cm
